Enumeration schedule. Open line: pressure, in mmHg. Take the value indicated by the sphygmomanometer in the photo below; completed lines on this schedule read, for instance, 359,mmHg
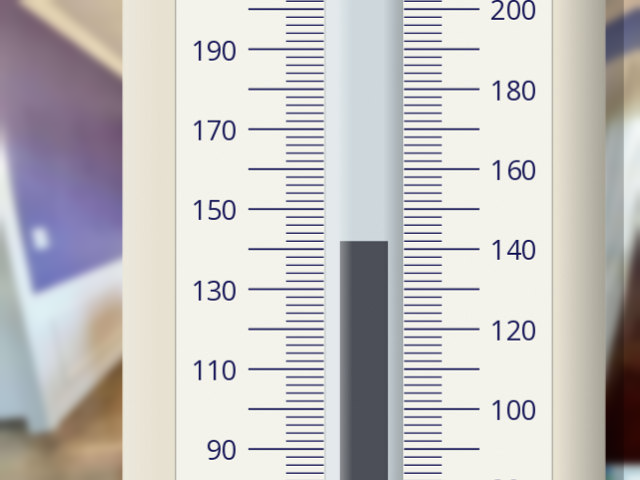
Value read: 142,mmHg
